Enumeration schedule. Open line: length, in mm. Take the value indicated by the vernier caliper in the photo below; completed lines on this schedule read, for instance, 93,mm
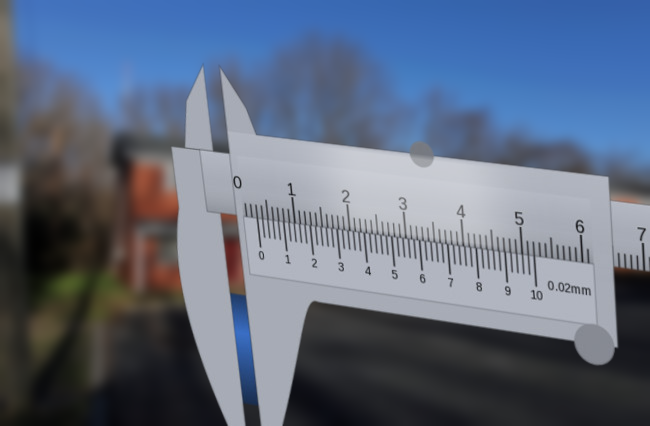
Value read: 3.0,mm
